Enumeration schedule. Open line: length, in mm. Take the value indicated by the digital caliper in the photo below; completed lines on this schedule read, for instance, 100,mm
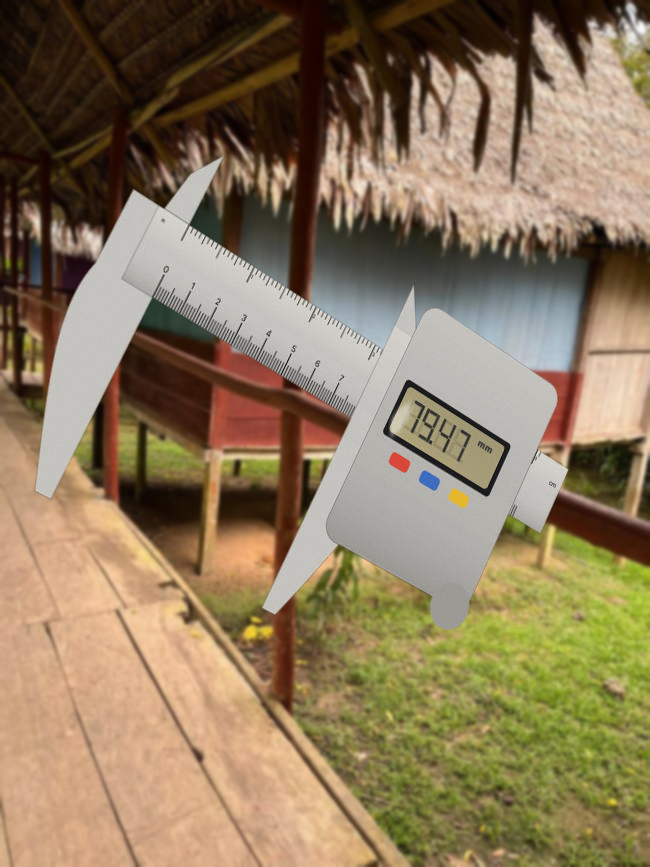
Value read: 79.47,mm
